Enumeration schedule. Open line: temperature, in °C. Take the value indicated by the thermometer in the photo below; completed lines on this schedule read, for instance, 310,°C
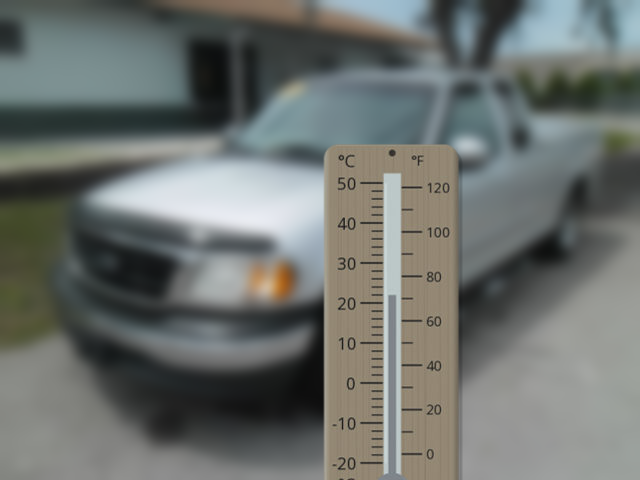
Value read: 22,°C
